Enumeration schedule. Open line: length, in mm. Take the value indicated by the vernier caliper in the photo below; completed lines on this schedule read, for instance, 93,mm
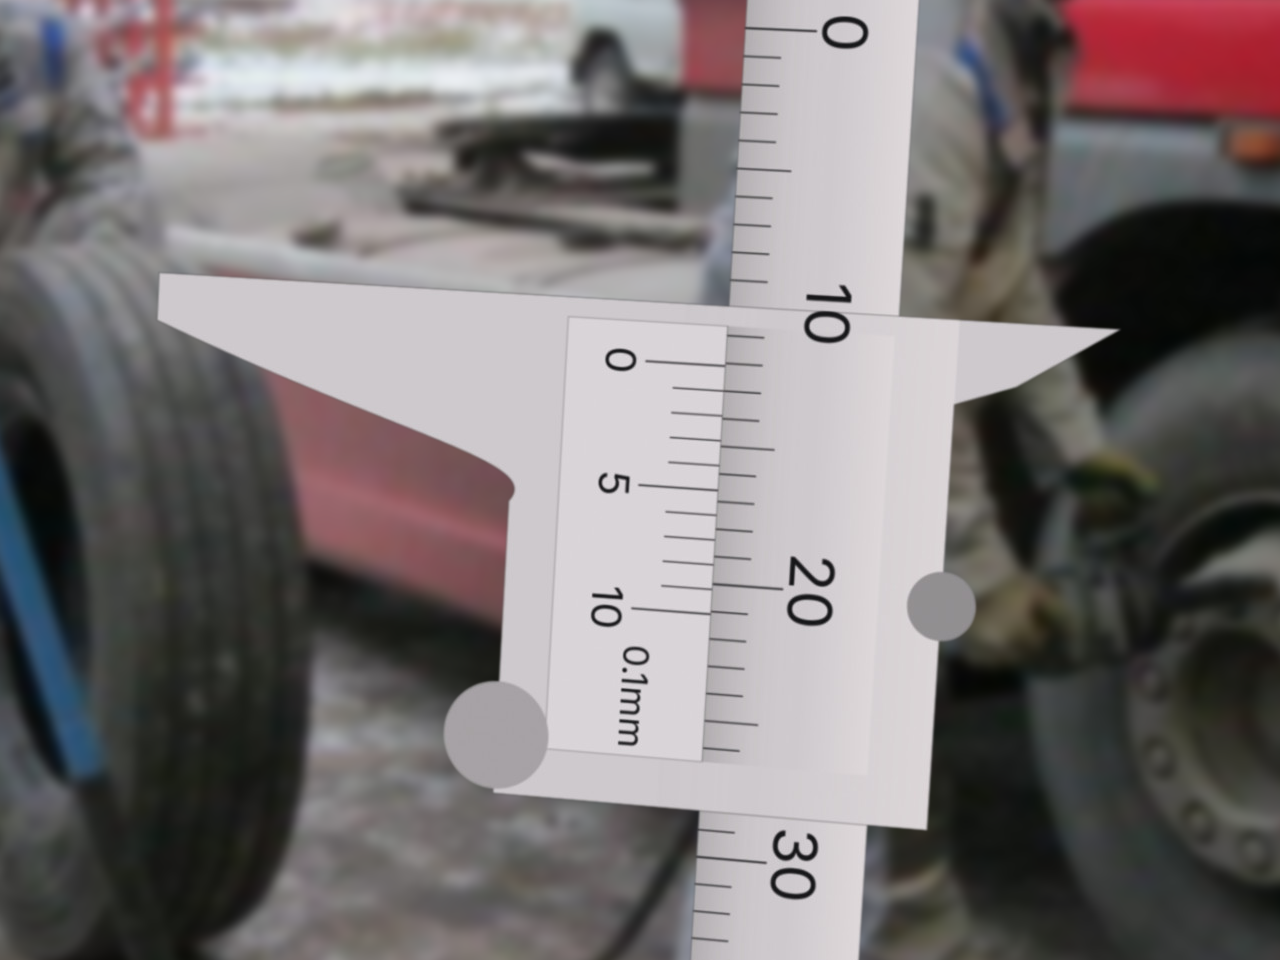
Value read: 12.1,mm
